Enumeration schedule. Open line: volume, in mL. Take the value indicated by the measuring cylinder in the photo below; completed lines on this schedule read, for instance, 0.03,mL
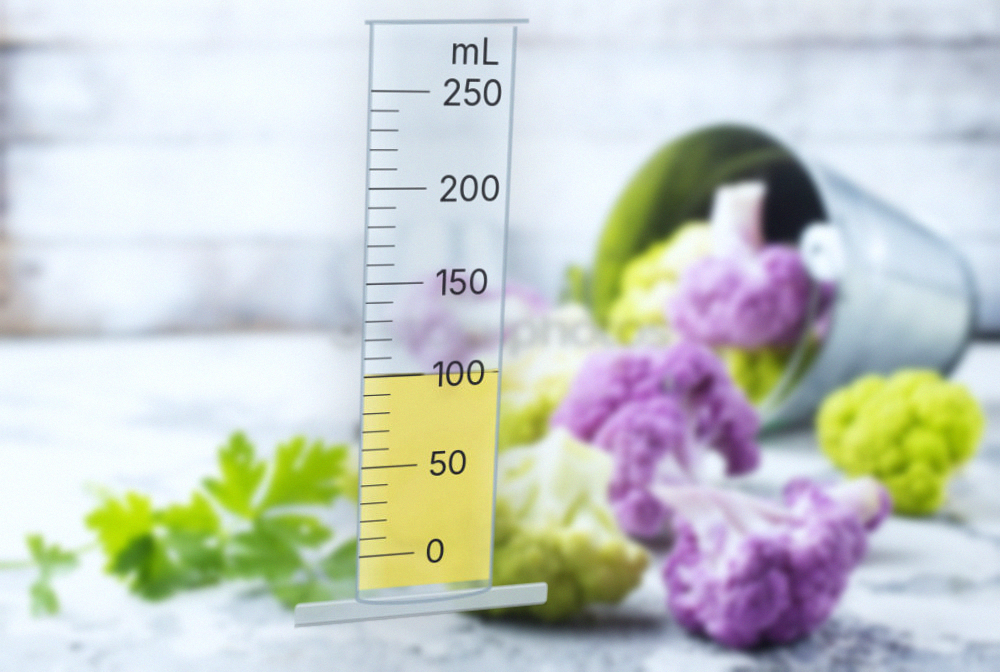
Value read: 100,mL
